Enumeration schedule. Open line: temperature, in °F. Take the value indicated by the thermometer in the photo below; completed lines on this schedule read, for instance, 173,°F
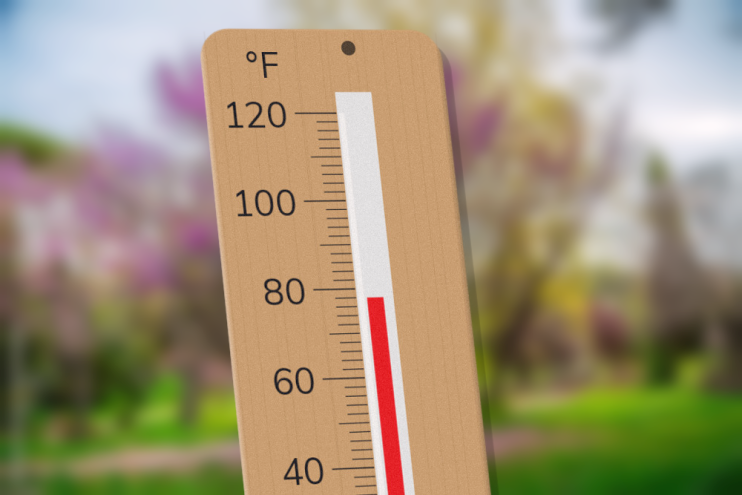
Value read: 78,°F
